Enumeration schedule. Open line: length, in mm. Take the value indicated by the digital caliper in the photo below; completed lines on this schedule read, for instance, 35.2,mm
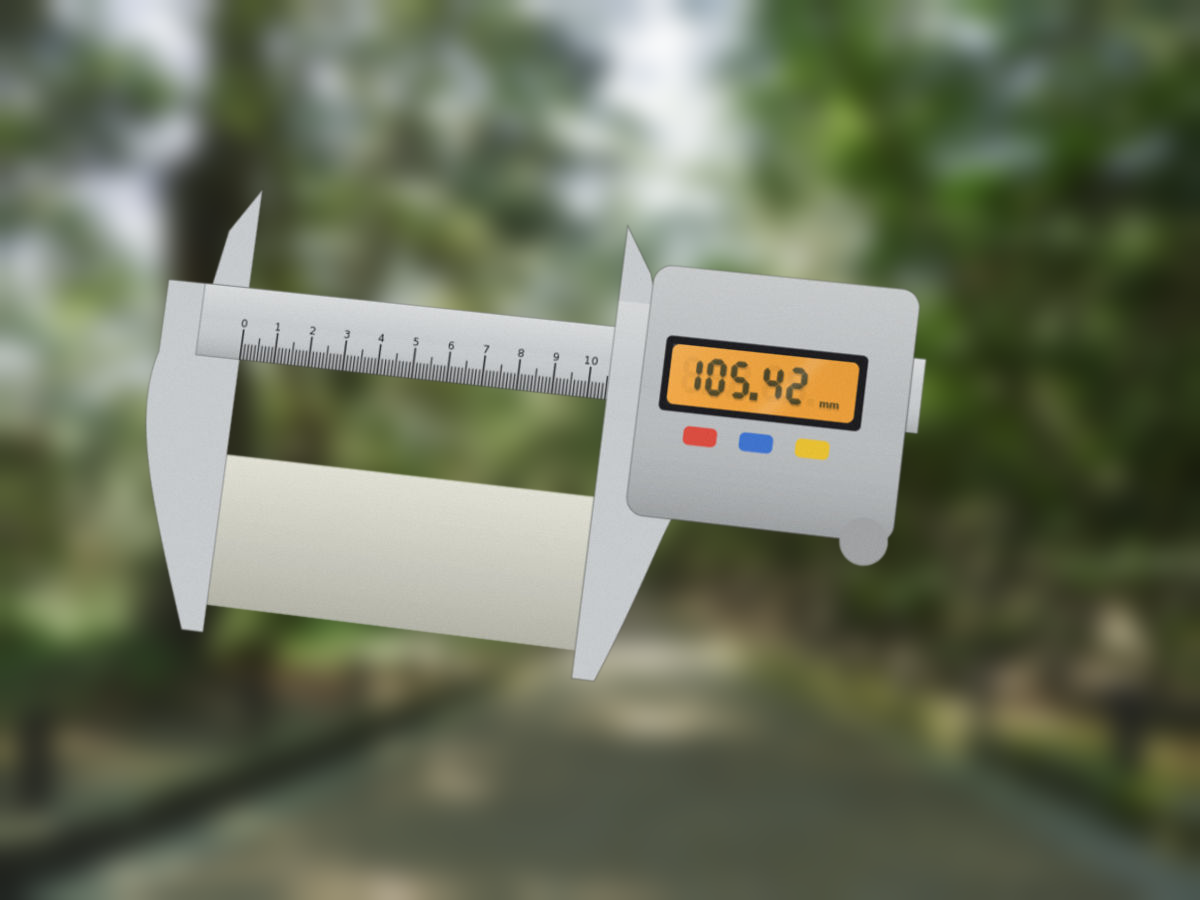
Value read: 105.42,mm
